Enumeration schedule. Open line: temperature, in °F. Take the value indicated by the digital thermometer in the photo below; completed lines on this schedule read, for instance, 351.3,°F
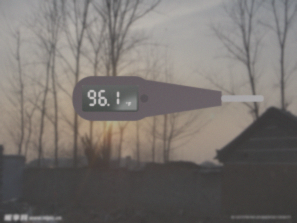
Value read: 96.1,°F
